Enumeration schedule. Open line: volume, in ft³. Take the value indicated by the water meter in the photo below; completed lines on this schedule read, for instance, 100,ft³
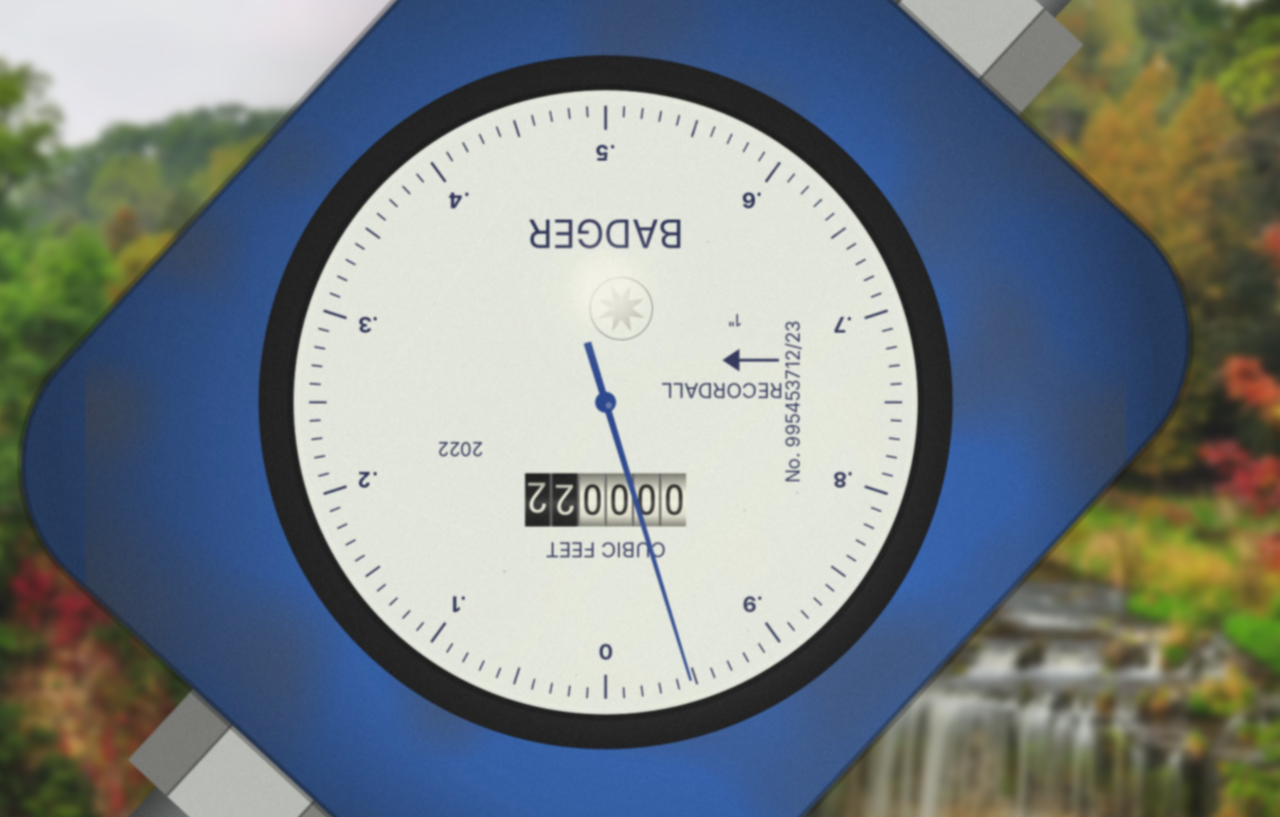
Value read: 21.95,ft³
